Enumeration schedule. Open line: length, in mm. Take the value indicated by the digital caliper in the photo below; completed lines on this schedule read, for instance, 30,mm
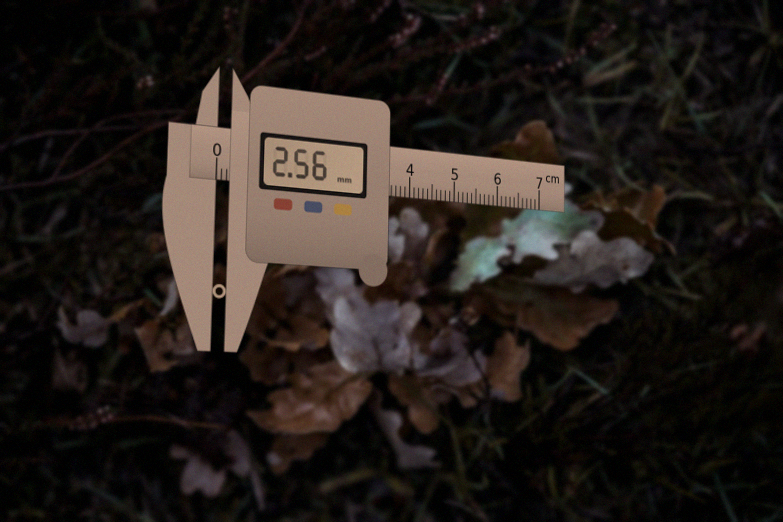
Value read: 2.56,mm
